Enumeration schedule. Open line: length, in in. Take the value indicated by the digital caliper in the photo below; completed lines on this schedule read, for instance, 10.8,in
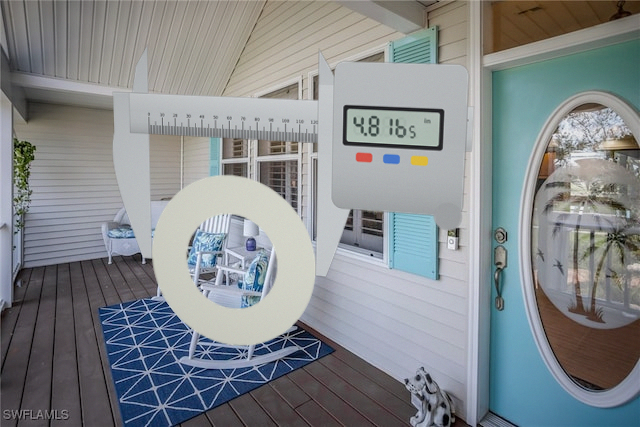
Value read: 4.8165,in
